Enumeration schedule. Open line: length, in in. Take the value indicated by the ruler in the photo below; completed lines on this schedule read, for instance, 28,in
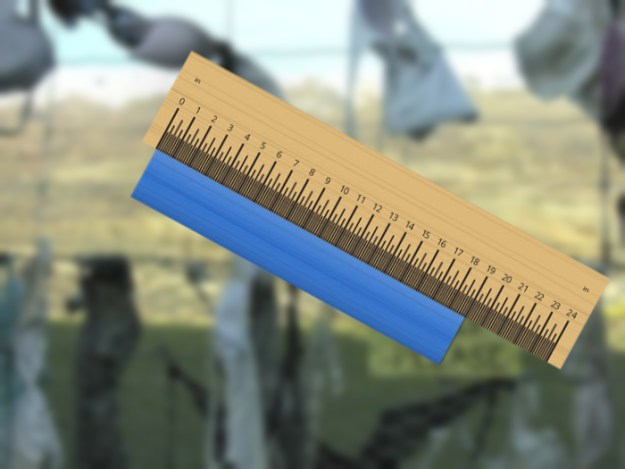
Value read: 19,in
